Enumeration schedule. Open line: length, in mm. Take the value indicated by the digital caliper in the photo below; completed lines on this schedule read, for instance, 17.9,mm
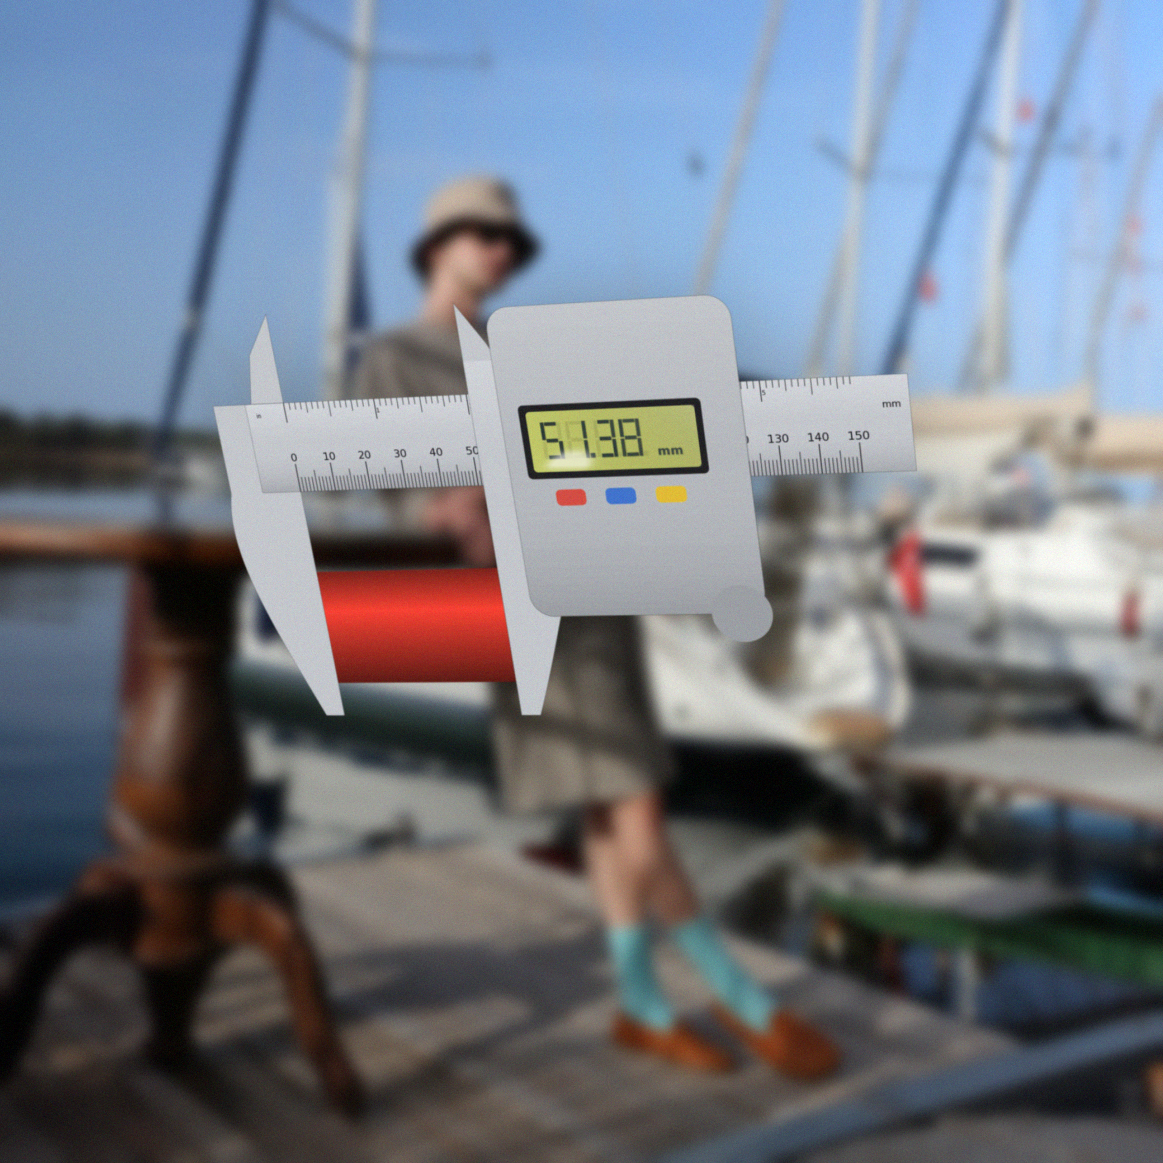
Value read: 51.38,mm
